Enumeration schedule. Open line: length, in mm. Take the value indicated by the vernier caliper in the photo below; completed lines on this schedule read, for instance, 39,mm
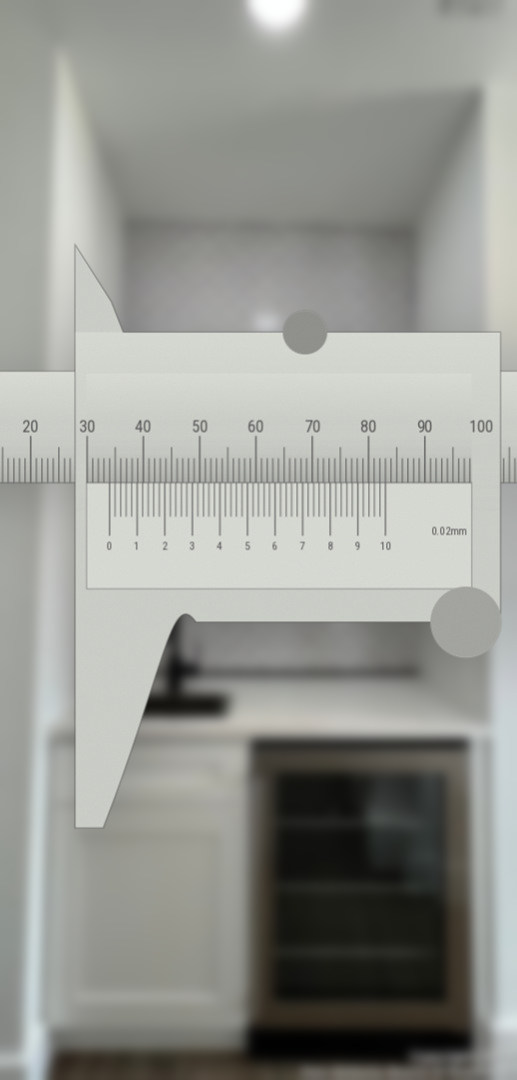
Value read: 34.0,mm
